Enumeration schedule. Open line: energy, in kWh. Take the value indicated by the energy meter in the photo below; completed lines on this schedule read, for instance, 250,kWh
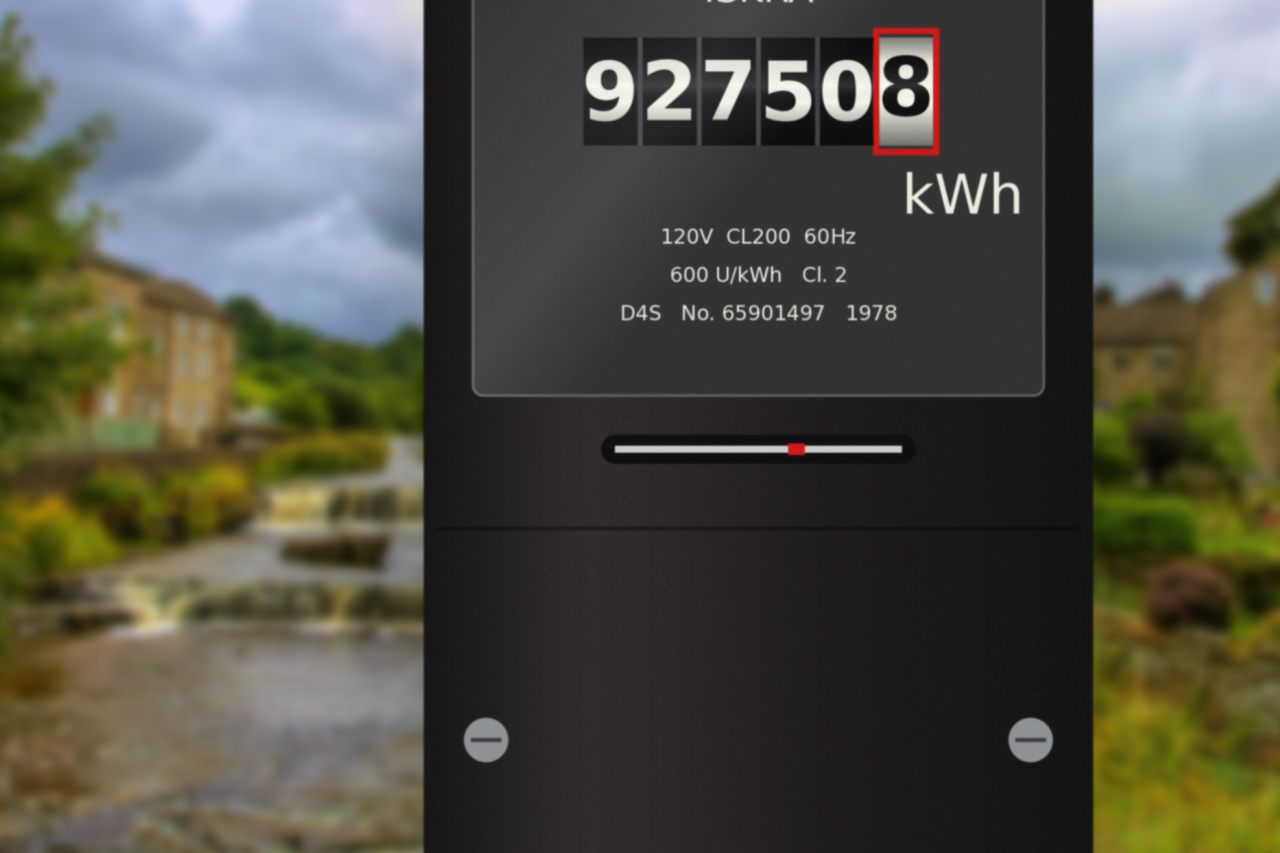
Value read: 92750.8,kWh
